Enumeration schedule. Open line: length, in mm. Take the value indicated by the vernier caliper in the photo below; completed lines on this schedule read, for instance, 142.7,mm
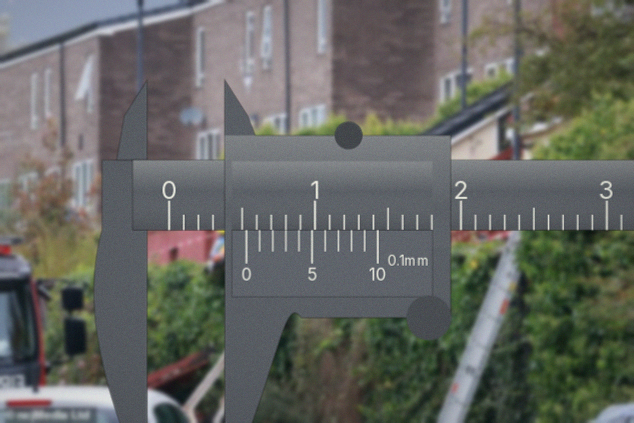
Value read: 5.3,mm
